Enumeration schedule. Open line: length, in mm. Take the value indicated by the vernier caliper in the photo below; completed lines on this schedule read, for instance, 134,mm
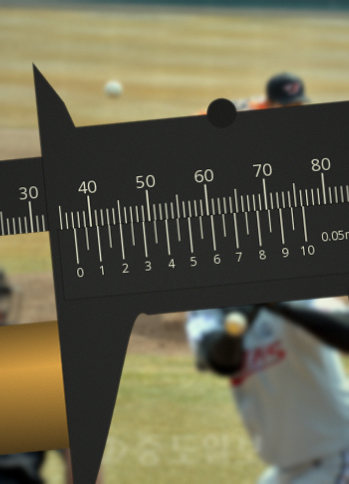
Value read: 37.2,mm
